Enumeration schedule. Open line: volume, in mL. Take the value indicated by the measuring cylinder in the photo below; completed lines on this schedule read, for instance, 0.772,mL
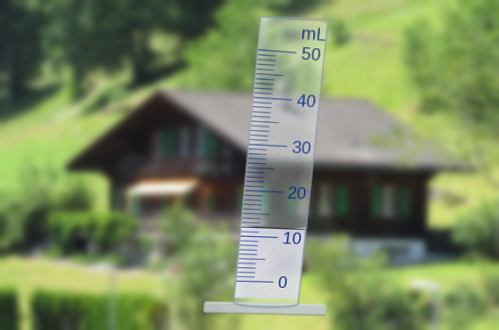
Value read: 12,mL
